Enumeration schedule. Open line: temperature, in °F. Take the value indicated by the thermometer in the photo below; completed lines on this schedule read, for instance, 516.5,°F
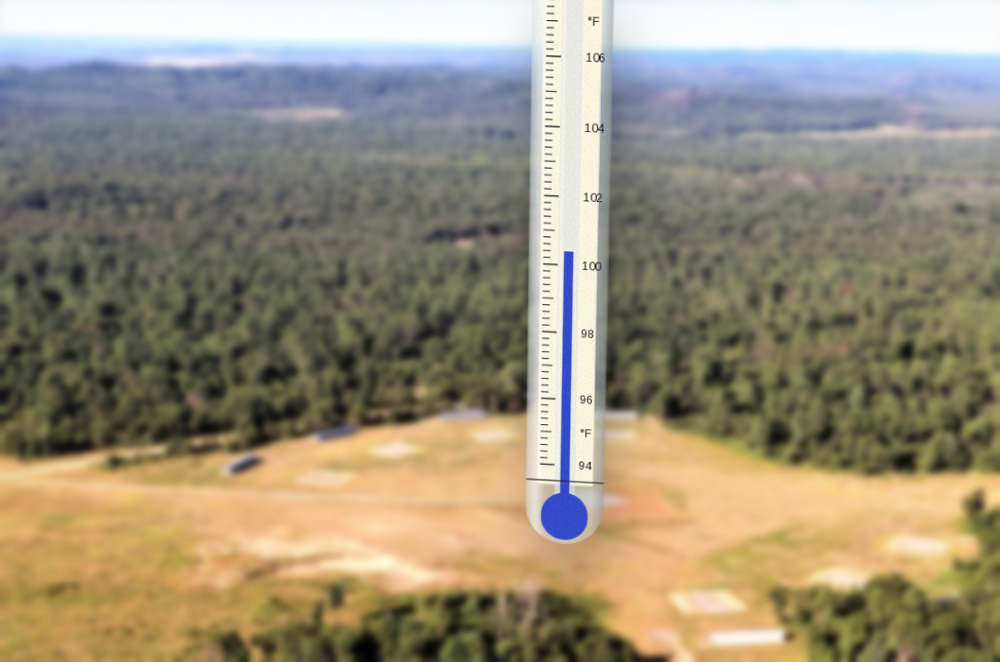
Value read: 100.4,°F
